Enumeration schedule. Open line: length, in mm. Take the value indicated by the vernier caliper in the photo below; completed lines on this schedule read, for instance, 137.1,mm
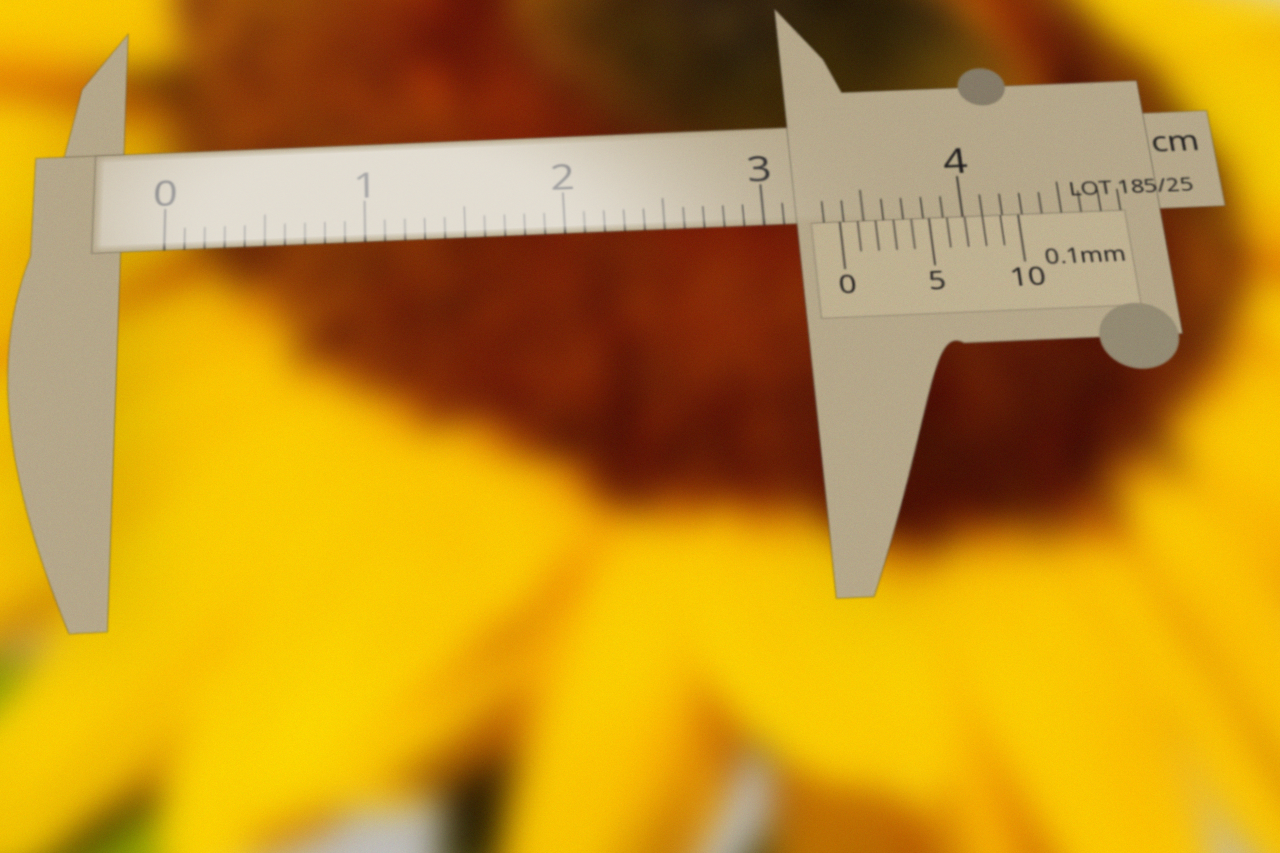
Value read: 33.8,mm
